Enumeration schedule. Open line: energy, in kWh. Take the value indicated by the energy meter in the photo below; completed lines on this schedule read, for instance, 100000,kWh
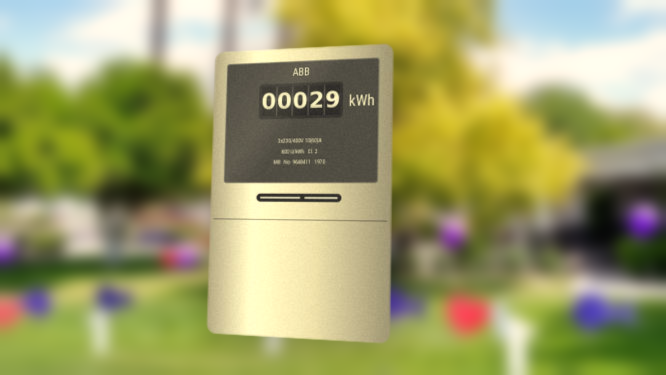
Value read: 29,kWh
